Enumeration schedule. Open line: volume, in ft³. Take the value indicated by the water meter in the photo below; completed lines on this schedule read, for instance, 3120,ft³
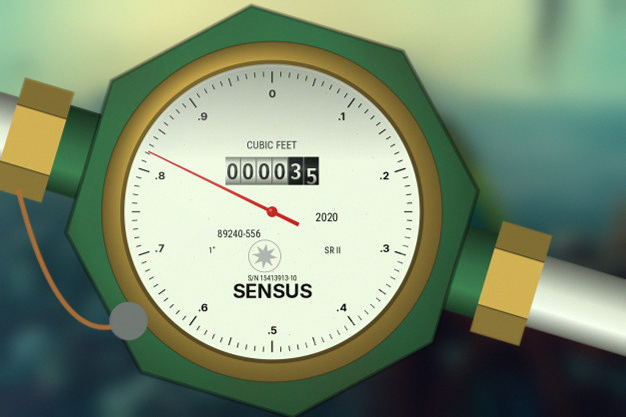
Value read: 34.82,ft³
